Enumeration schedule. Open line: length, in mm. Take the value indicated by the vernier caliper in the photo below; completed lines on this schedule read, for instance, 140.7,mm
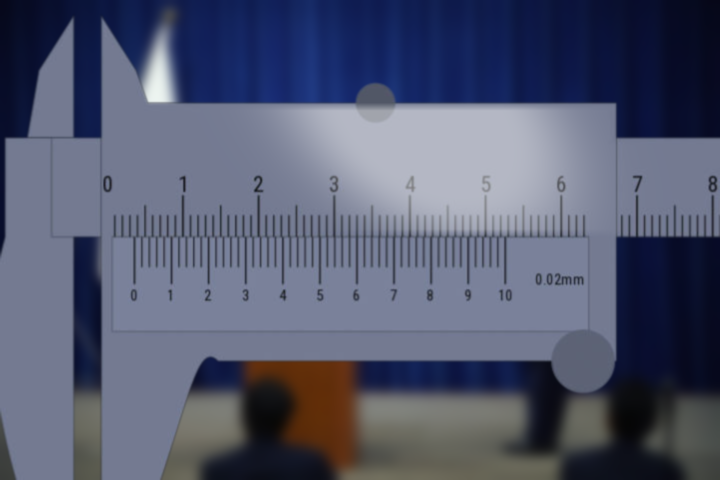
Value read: 3.6,mm
